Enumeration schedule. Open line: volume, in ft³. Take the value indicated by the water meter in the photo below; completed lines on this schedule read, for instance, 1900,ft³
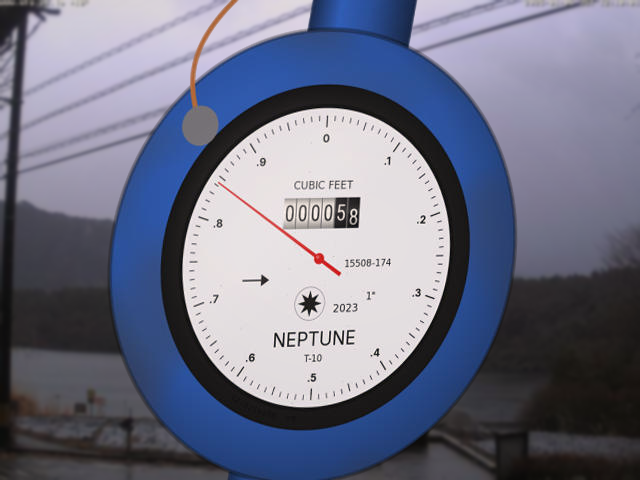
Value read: 57.84,ft³
